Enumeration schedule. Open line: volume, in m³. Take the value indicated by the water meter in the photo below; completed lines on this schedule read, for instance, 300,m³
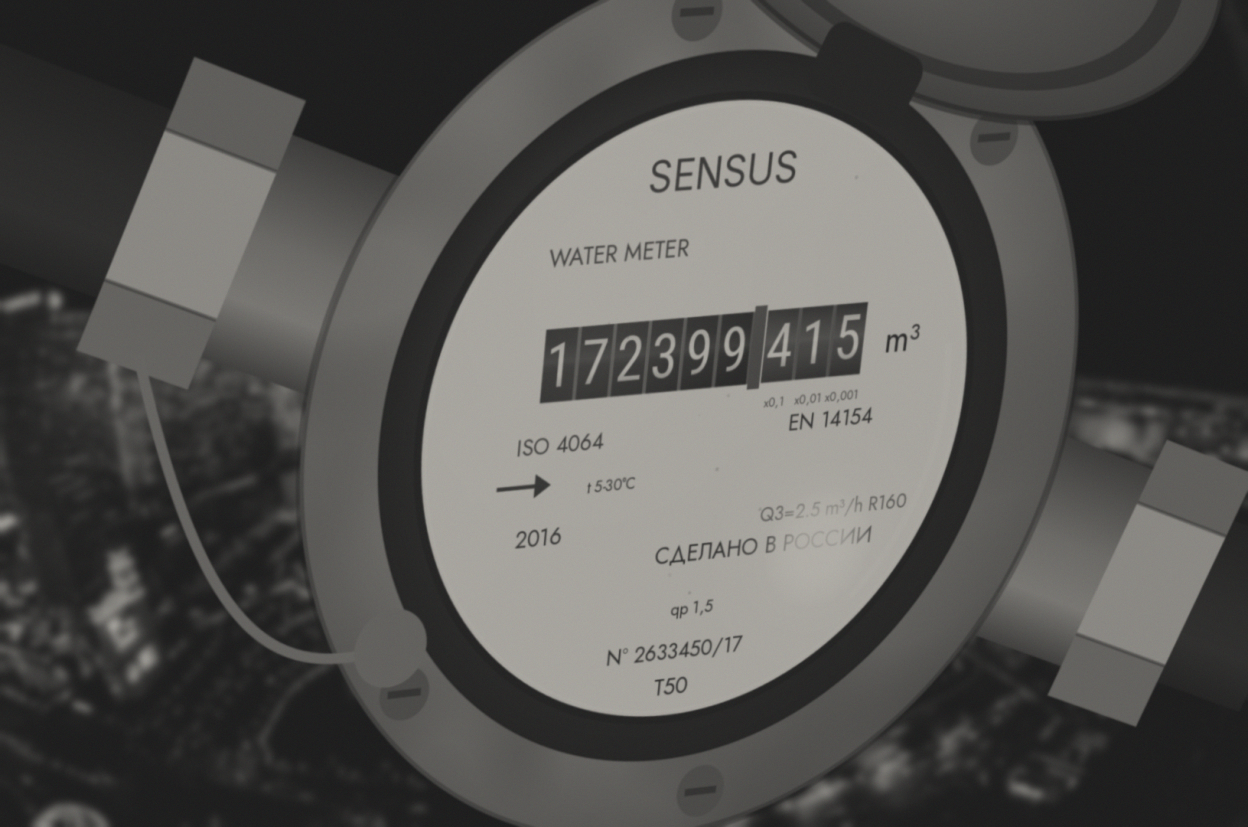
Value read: 172399.415,m³
